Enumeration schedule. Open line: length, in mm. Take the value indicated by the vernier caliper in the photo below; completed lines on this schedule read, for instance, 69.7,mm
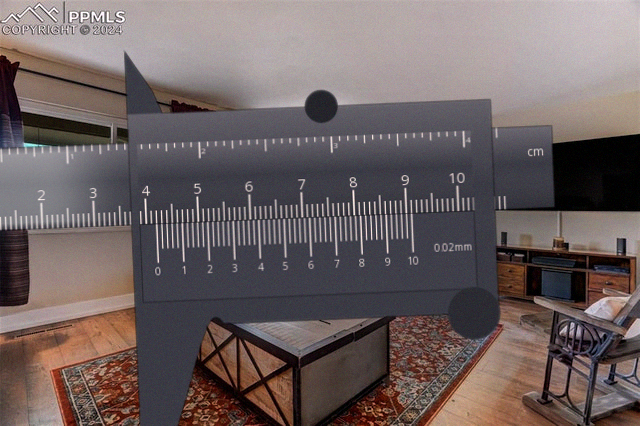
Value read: 42.0,mm
